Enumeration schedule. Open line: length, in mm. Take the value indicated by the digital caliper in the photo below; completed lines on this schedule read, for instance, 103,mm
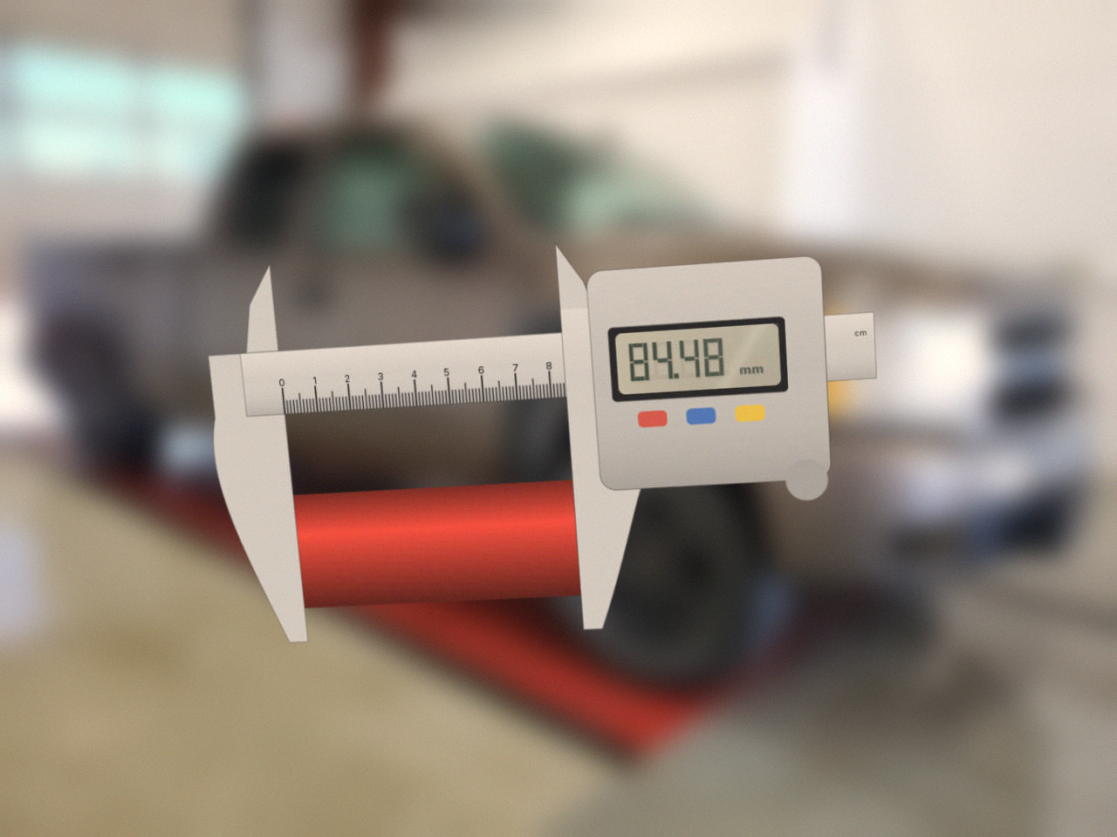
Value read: 84.48,mm
